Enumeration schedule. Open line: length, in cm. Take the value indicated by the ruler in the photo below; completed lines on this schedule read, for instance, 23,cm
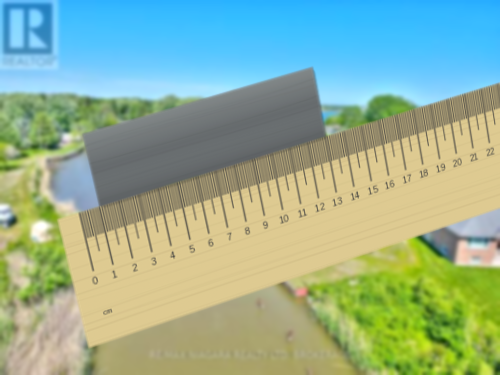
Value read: 12,cm
